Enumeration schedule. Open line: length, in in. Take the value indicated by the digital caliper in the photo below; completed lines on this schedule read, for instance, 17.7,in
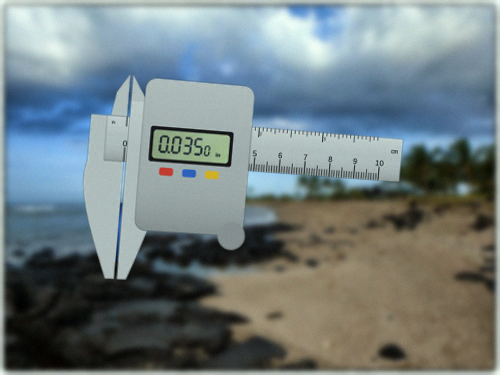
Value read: 0.0350,in
